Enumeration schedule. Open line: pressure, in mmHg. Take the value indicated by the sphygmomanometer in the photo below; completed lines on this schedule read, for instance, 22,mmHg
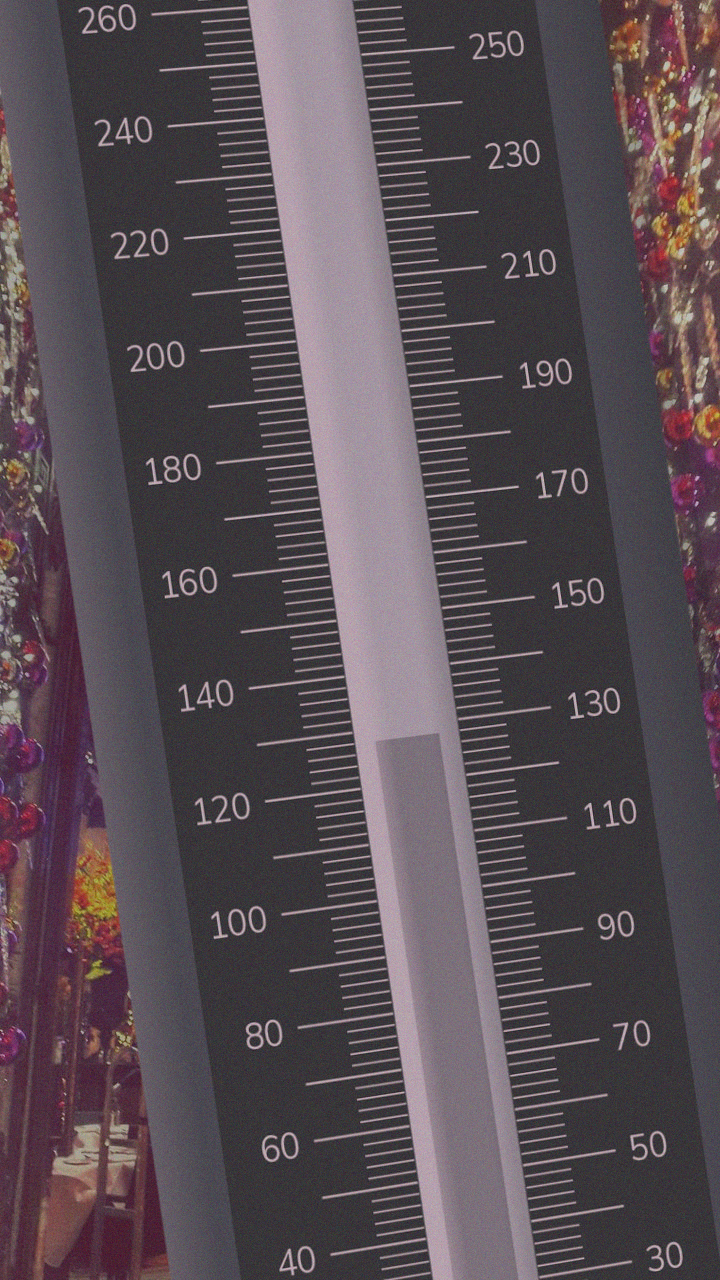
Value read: 128,mmHg
